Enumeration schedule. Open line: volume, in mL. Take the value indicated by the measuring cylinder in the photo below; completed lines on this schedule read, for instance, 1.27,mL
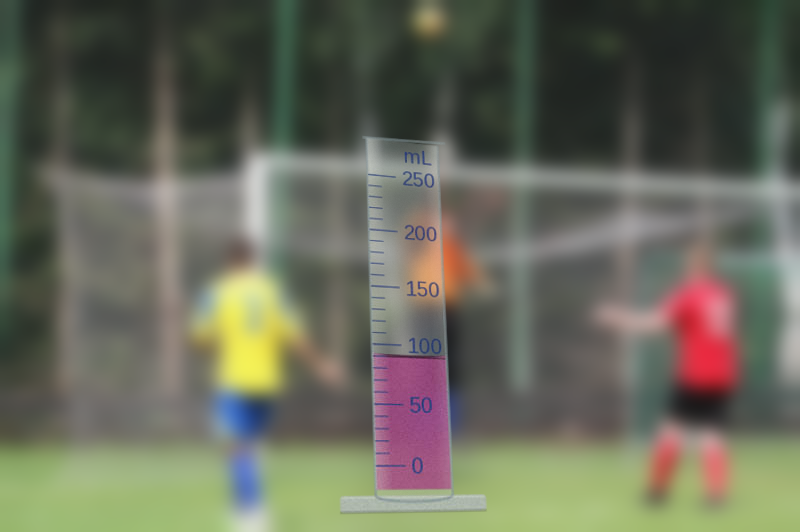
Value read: 90,mL
